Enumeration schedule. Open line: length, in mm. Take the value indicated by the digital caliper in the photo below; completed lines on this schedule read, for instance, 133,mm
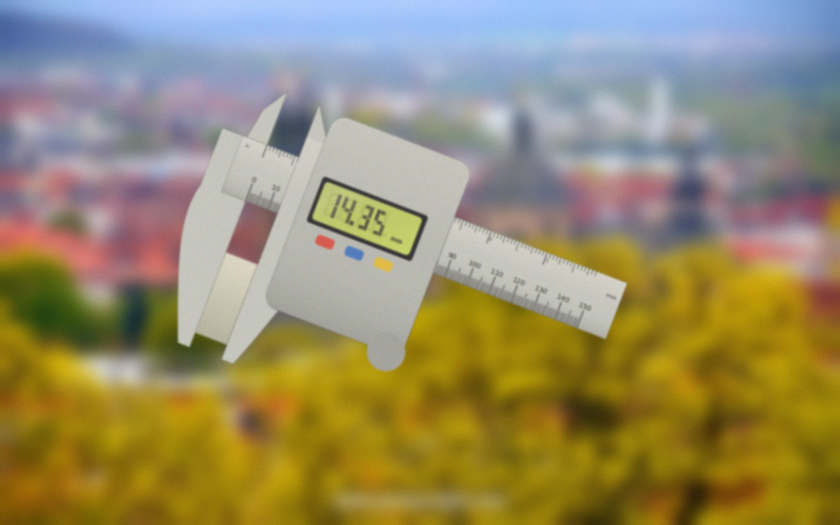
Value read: 14.35,mm
